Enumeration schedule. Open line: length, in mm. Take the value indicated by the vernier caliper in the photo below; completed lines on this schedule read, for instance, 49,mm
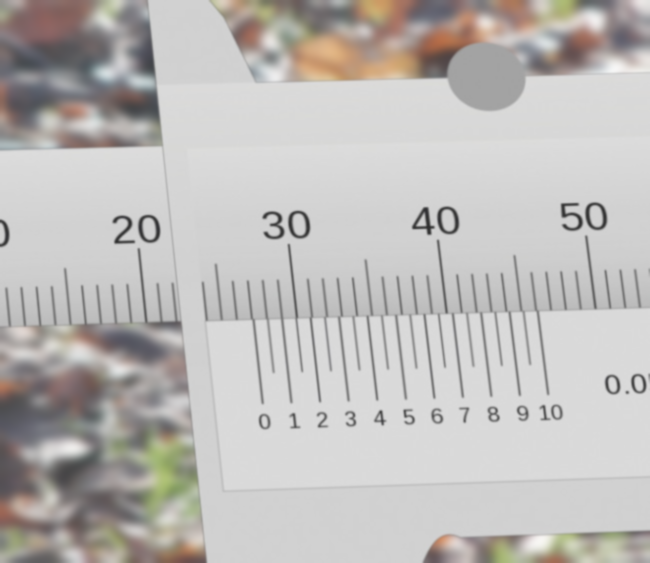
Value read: 27.1,mm
